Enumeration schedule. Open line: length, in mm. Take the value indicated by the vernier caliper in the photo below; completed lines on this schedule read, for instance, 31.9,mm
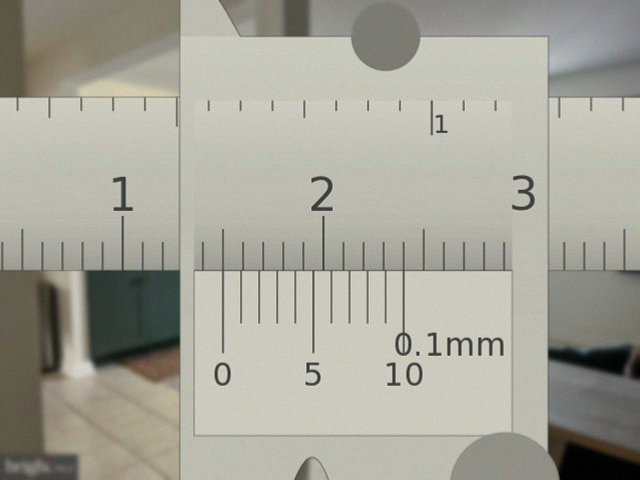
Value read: 15.0,mm
